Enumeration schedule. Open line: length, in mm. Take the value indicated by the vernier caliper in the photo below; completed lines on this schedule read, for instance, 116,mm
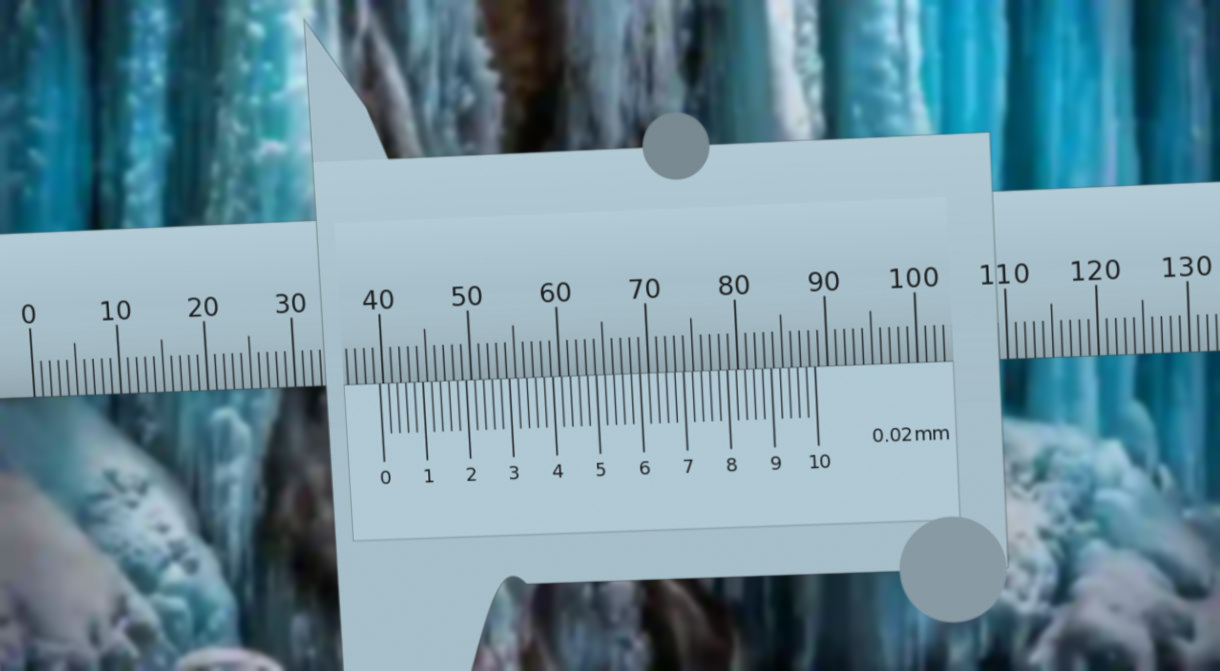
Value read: 39.6,mm
